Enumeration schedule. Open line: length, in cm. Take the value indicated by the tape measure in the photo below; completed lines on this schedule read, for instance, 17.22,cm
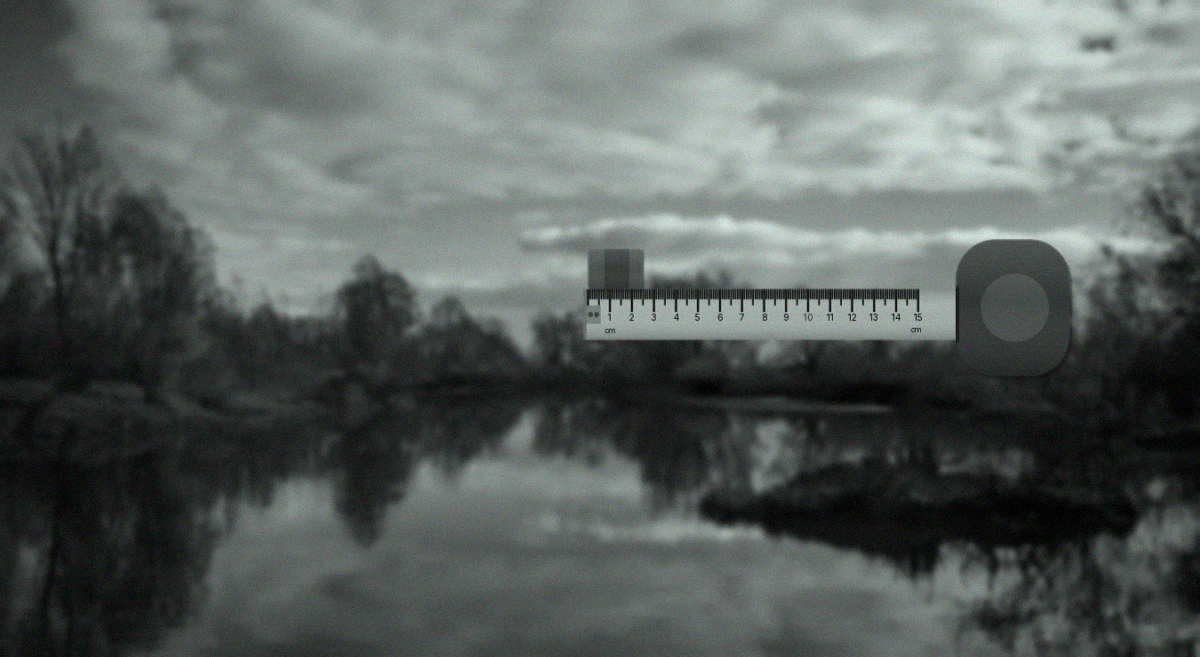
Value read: 2.5,cm
